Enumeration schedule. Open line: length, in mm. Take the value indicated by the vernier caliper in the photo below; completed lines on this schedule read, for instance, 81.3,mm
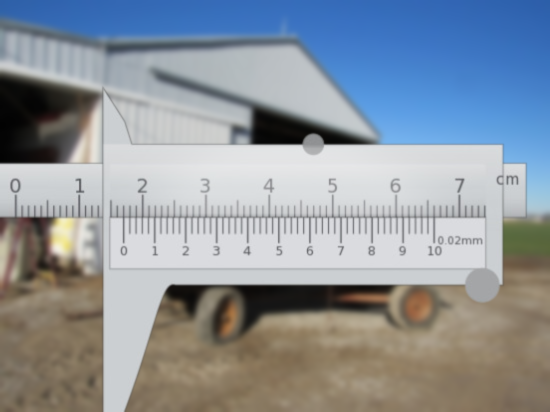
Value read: 17.0,mm
